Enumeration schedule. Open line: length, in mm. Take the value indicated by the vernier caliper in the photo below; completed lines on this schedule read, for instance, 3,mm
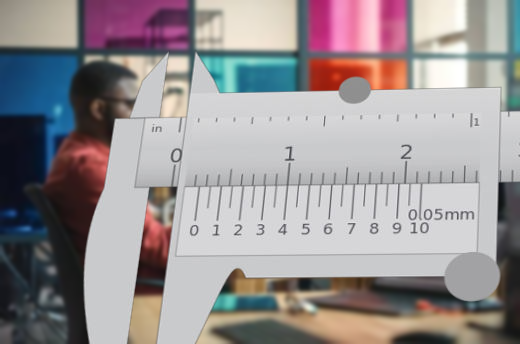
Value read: 2.4,mm
